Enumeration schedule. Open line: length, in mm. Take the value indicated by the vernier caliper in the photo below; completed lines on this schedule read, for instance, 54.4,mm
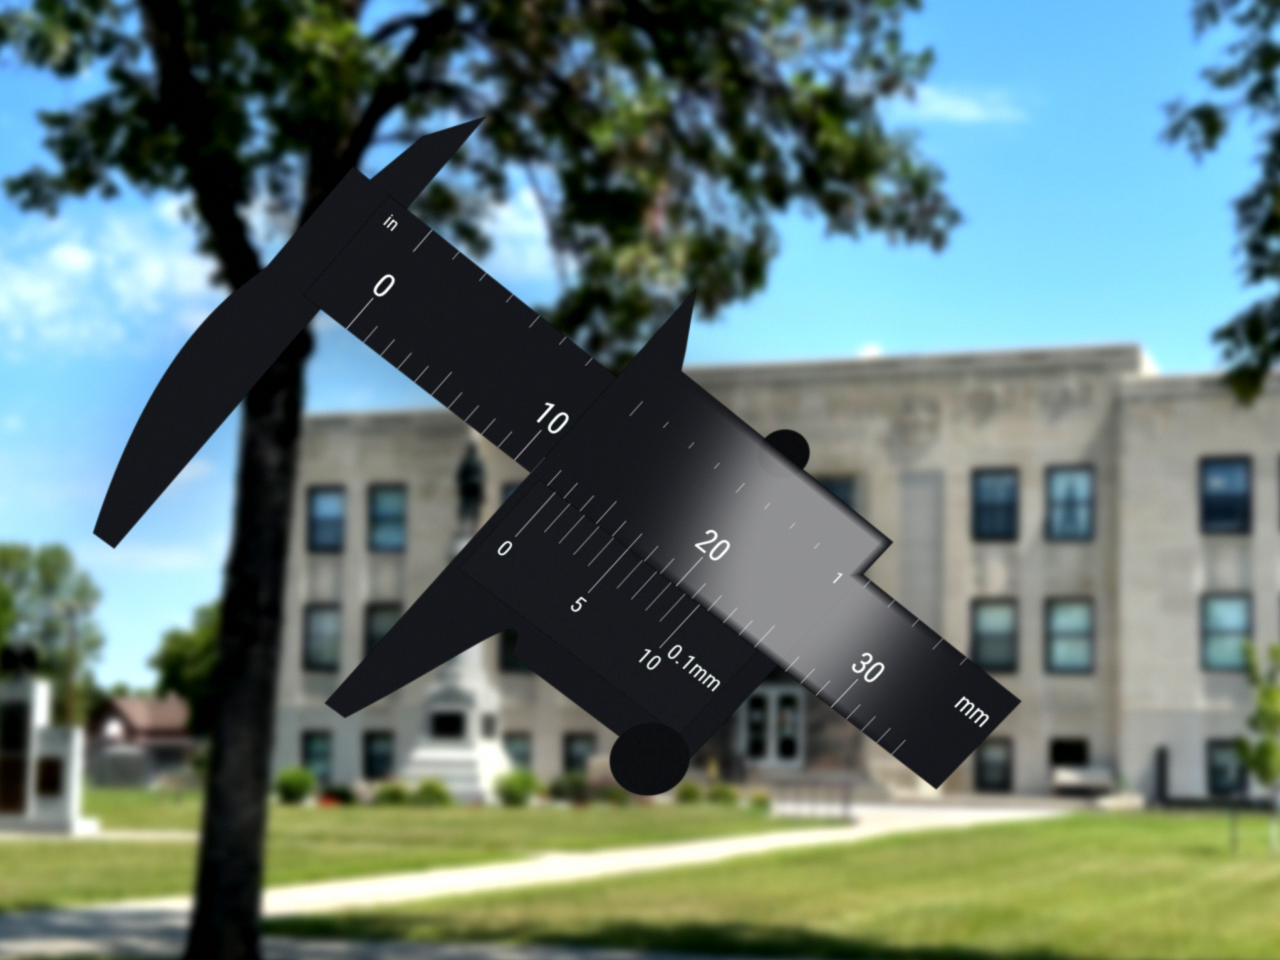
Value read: 12.5,mm
